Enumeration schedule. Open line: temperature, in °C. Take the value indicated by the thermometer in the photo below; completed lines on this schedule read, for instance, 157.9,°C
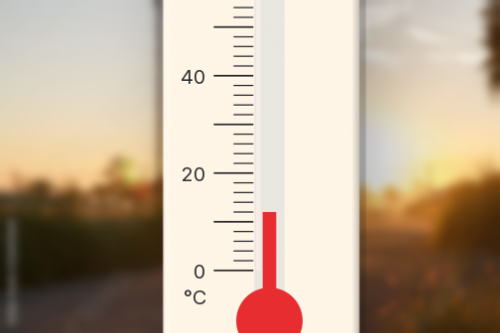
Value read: 12,°C
